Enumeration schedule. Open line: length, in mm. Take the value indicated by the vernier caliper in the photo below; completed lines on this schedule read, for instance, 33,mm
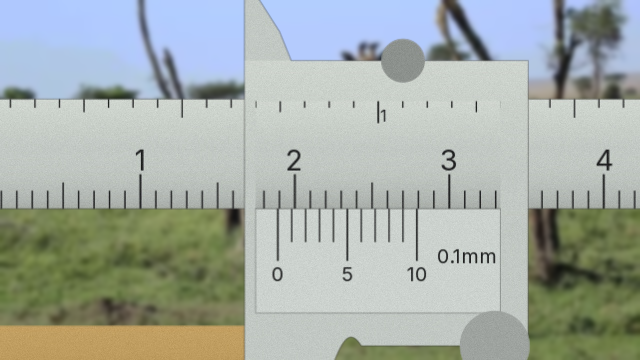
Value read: 18.9,mm
